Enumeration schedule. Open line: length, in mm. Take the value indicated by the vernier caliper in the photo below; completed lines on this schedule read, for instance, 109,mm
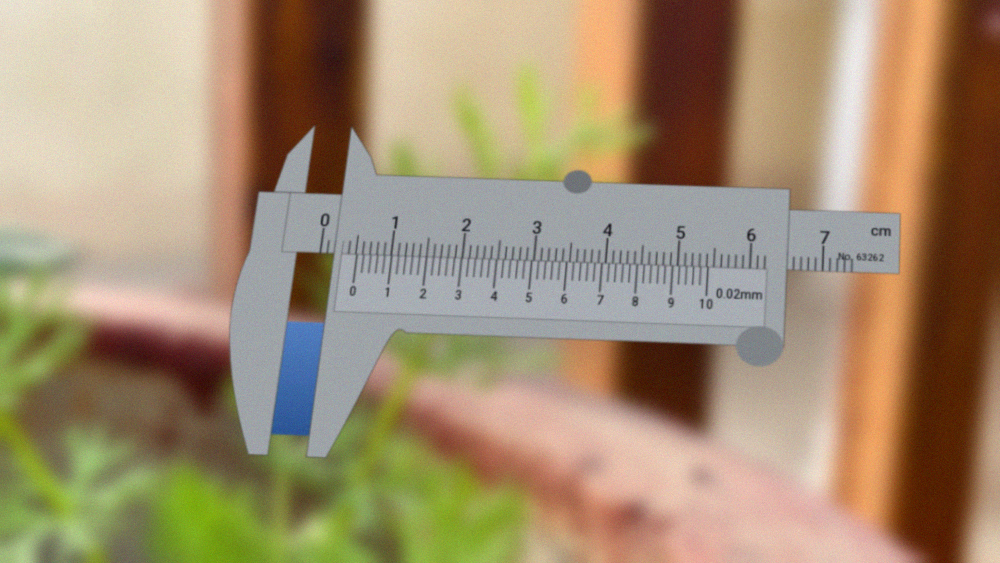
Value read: 5.2,mm
